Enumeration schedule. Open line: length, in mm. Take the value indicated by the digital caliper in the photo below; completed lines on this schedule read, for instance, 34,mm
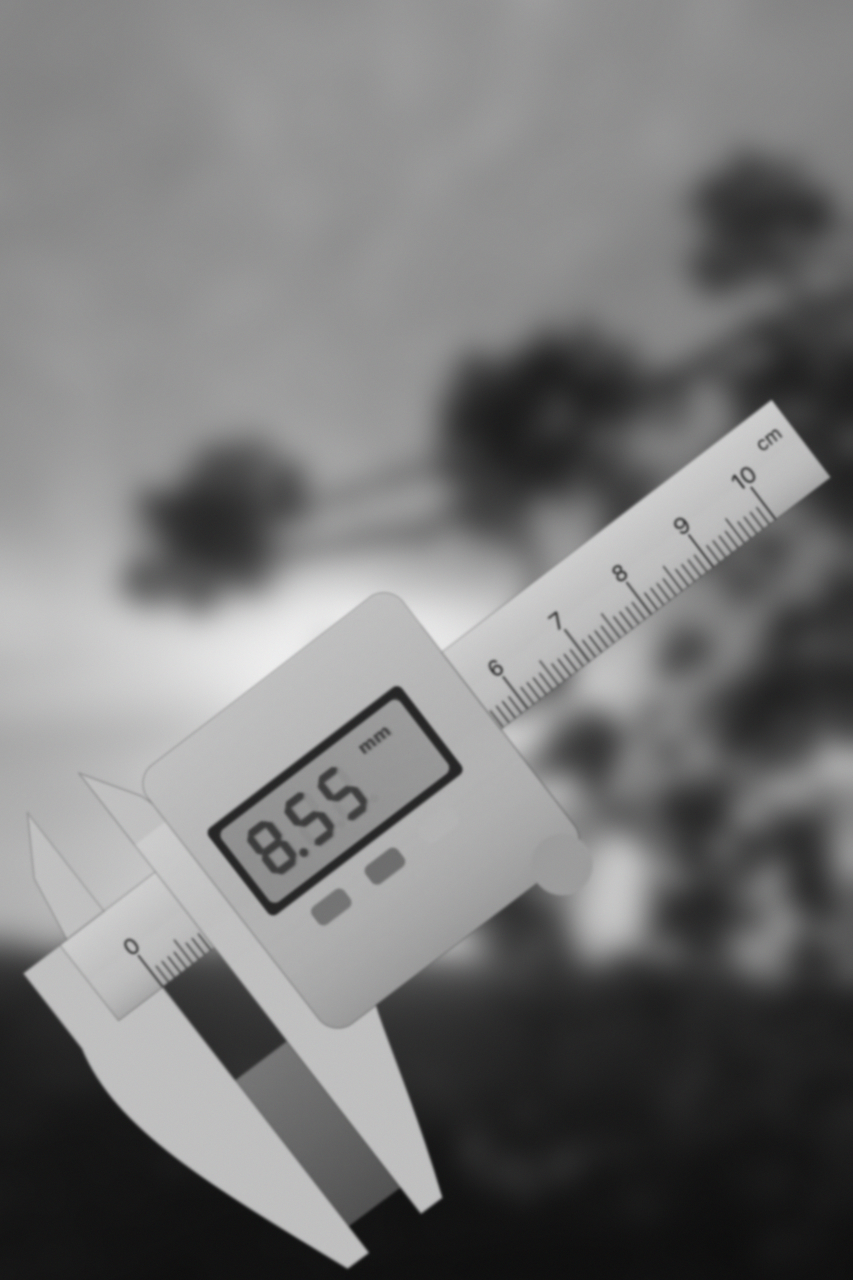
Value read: 8.55,mm
